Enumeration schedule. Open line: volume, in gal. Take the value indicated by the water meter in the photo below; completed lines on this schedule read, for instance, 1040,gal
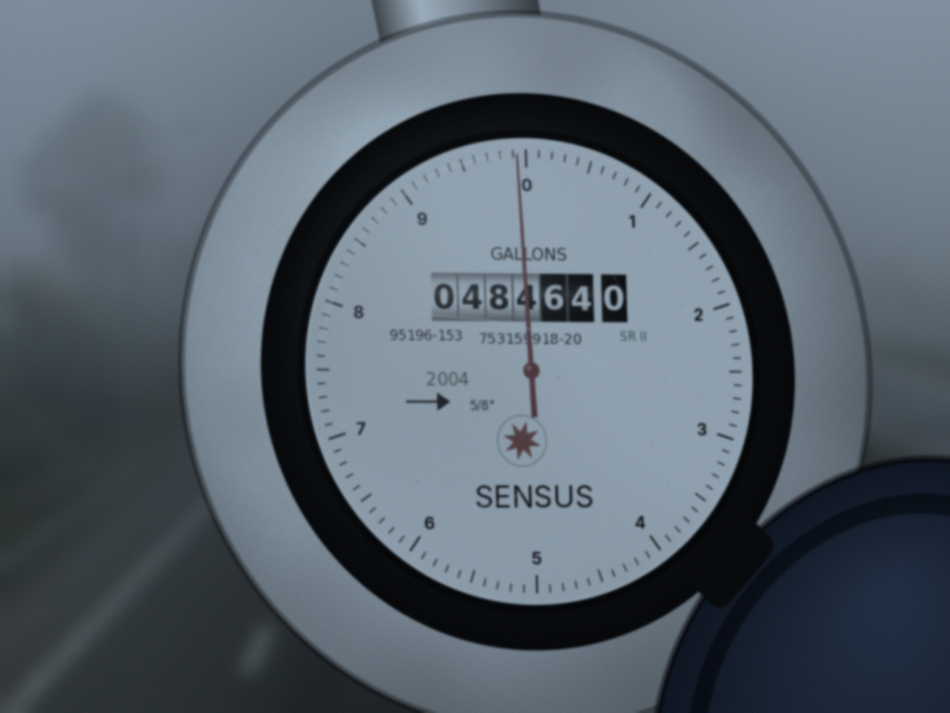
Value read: 484639.9,gal
